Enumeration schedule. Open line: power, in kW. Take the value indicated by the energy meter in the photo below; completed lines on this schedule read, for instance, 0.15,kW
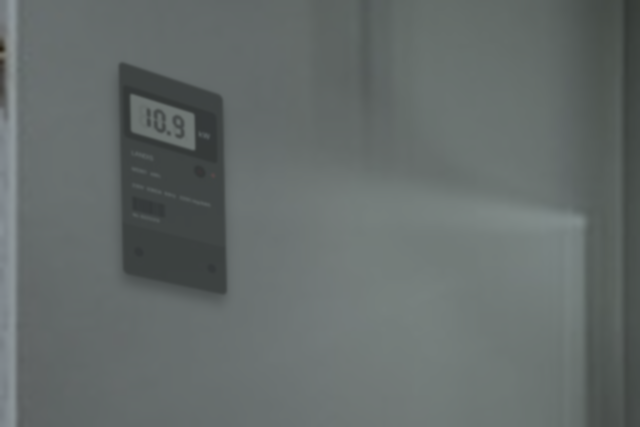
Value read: 10.9,kW
